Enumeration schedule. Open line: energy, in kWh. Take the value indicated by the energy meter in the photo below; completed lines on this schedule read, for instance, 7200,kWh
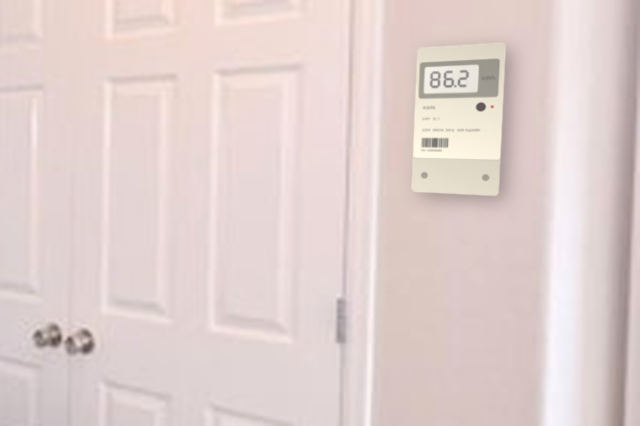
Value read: 86.2,kWh
